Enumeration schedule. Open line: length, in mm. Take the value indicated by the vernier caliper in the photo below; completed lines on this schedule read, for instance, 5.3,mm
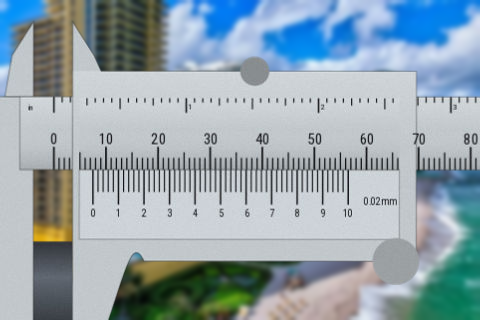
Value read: 7.5,mm
